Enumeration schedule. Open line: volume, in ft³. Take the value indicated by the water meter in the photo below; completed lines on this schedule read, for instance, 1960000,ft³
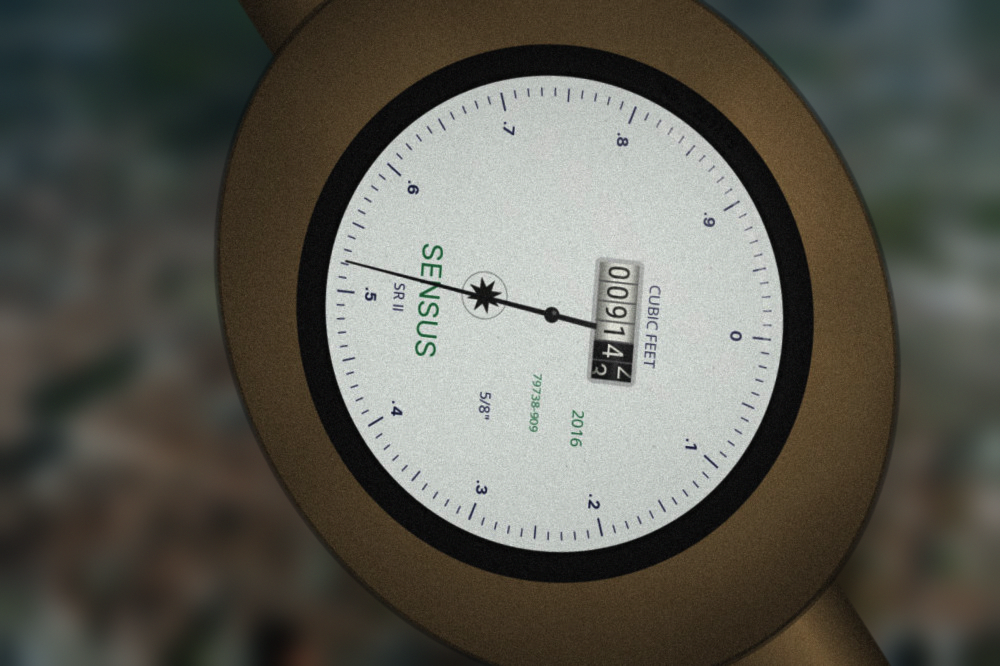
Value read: 9142.52,ft³
